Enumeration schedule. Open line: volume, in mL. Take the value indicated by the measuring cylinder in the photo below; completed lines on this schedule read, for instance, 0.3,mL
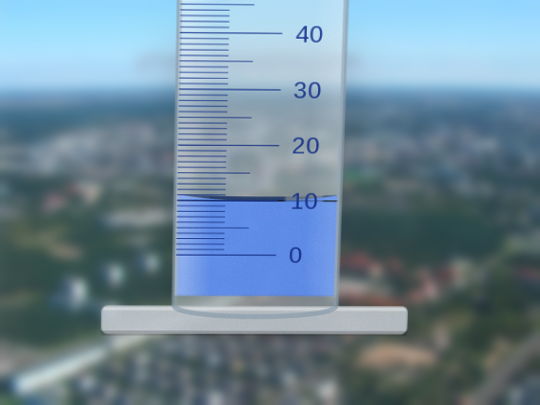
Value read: 10,mL
